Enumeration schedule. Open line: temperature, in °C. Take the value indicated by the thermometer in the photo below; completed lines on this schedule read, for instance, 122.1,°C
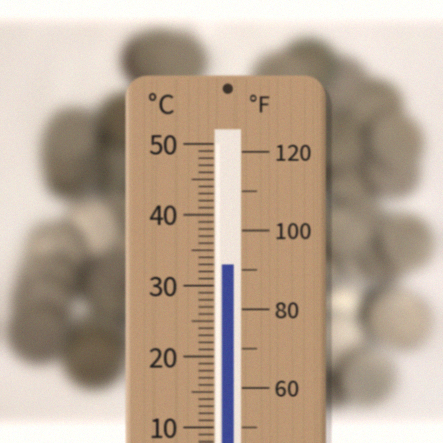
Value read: 33,°C
